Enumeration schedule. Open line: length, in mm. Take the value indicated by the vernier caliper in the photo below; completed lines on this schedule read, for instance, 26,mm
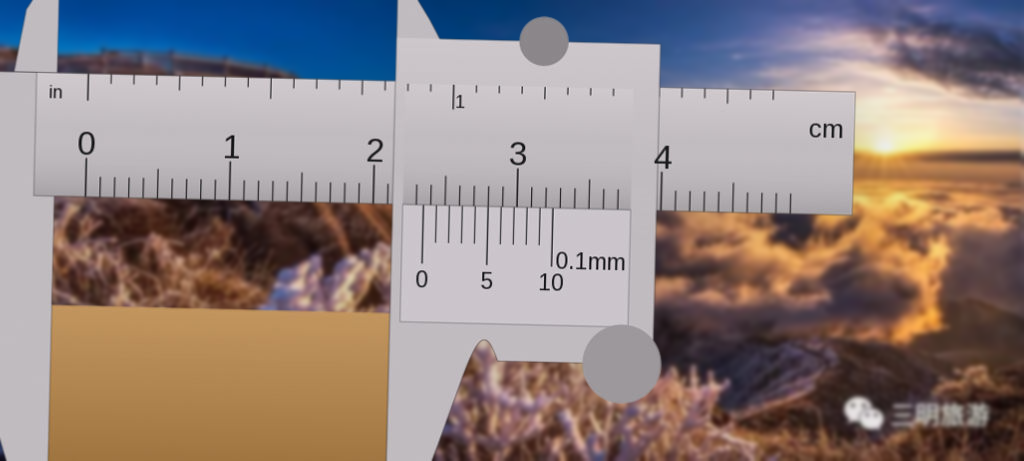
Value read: 23.5,mm
